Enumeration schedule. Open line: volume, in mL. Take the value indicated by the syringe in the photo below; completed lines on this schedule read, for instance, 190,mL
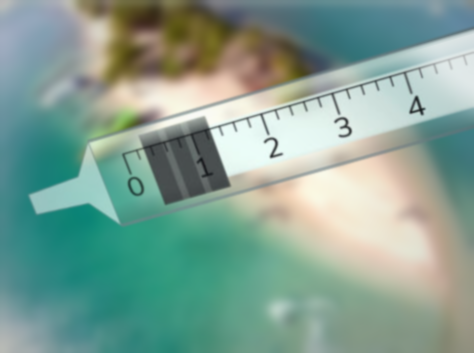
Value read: 0.3,mL
